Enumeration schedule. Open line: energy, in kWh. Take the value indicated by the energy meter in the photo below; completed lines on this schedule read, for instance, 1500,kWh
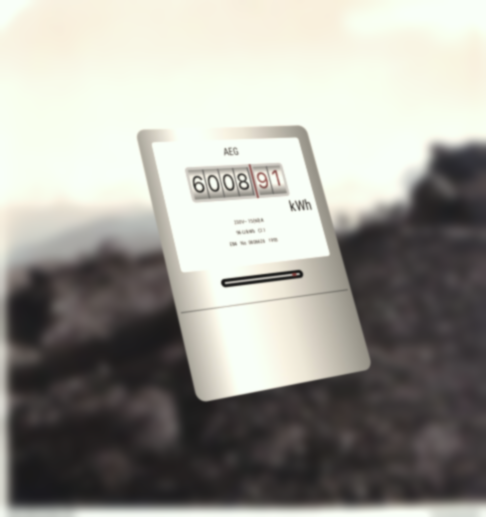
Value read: 6008.91,kWh
